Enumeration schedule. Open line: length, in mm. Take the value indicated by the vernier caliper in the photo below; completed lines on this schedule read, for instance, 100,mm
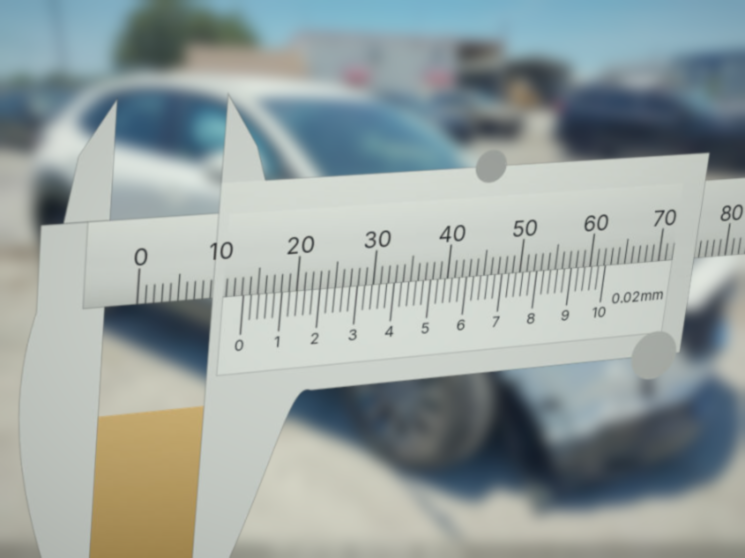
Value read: 13.2,mm
